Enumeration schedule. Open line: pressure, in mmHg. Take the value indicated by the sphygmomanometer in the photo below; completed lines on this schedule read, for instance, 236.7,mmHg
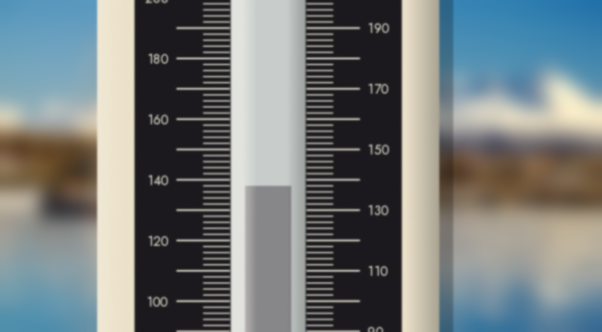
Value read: 138,mmHg
